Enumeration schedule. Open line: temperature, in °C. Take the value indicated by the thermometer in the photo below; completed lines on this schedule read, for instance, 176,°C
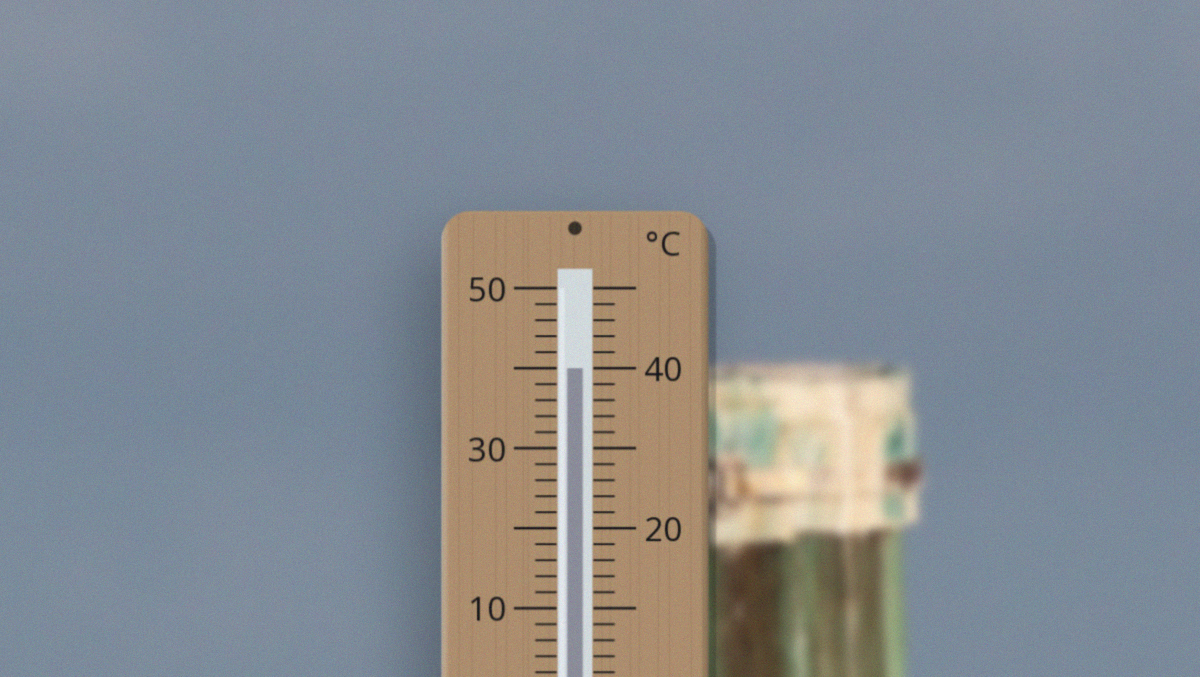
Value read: 40,°C
